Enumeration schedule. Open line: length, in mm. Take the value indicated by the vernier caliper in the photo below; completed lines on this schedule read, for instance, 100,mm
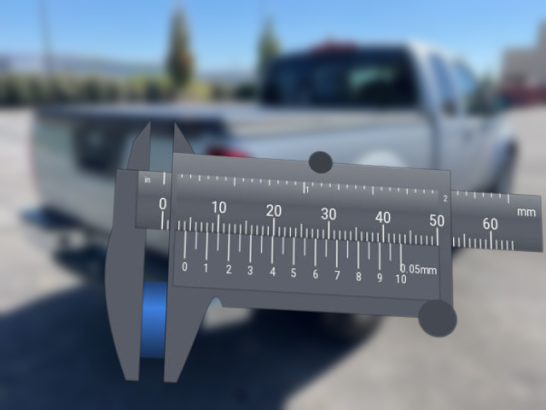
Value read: 4.2,mm
